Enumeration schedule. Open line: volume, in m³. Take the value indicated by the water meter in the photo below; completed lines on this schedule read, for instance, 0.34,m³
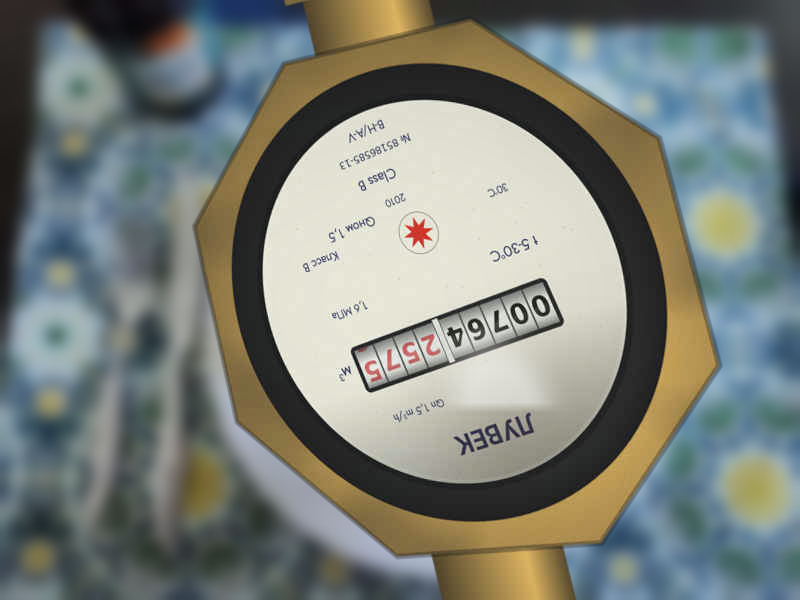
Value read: 764.2575,m³
